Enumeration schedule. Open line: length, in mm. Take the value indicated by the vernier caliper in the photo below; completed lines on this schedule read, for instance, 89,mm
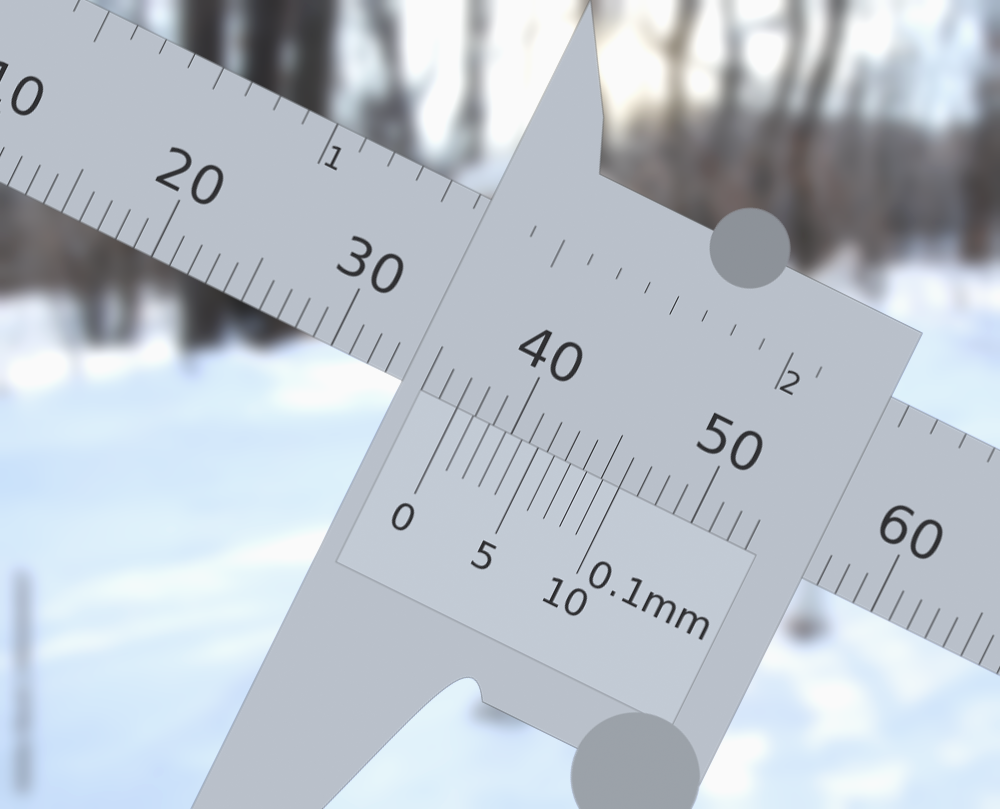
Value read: 37.0,mm
